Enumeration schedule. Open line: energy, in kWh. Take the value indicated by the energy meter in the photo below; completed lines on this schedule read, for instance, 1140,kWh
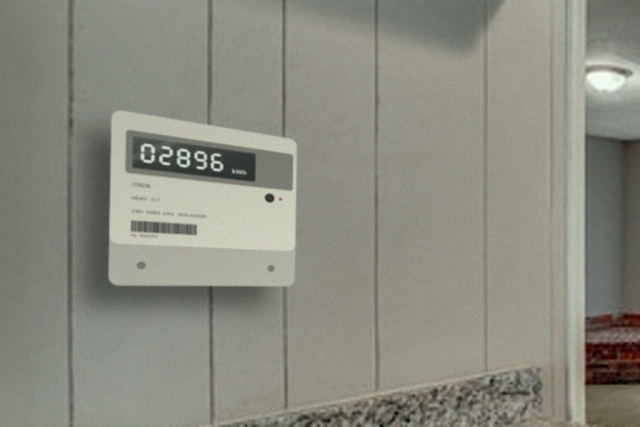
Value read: 2896,kWh
